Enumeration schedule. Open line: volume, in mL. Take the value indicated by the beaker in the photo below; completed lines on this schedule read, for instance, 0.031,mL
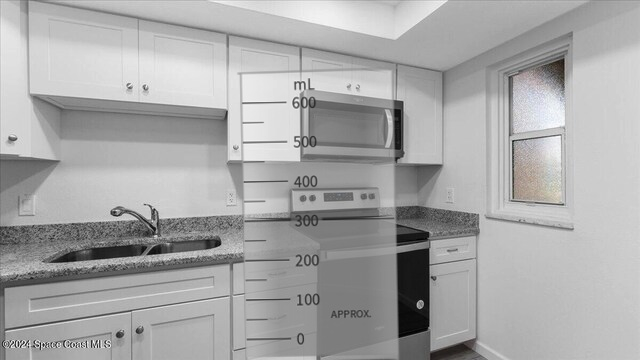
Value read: 300,mL
